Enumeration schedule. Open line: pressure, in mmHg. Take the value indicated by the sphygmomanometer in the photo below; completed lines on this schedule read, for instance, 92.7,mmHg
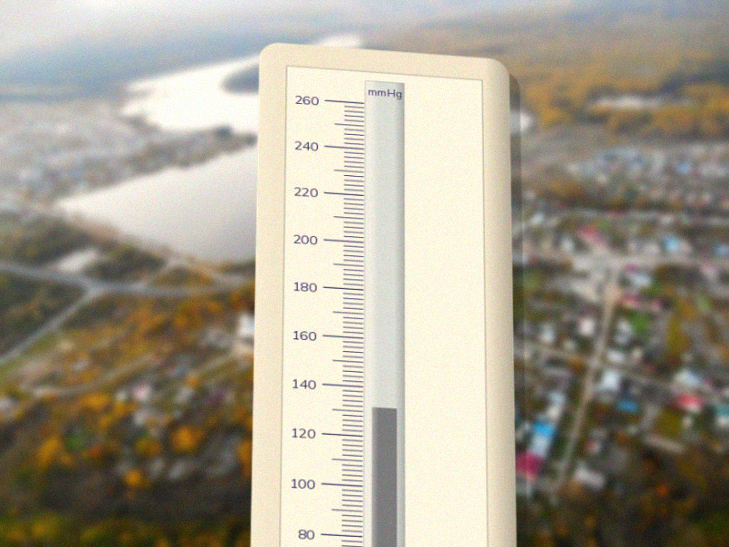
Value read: 132,mmHg
